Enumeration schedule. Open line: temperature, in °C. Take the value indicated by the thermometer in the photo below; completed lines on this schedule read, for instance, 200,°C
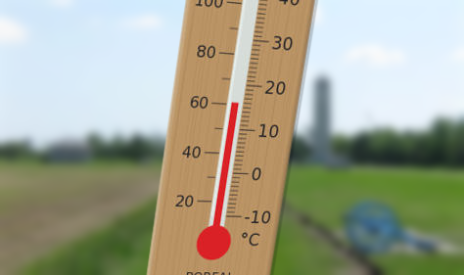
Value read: 16,°C
